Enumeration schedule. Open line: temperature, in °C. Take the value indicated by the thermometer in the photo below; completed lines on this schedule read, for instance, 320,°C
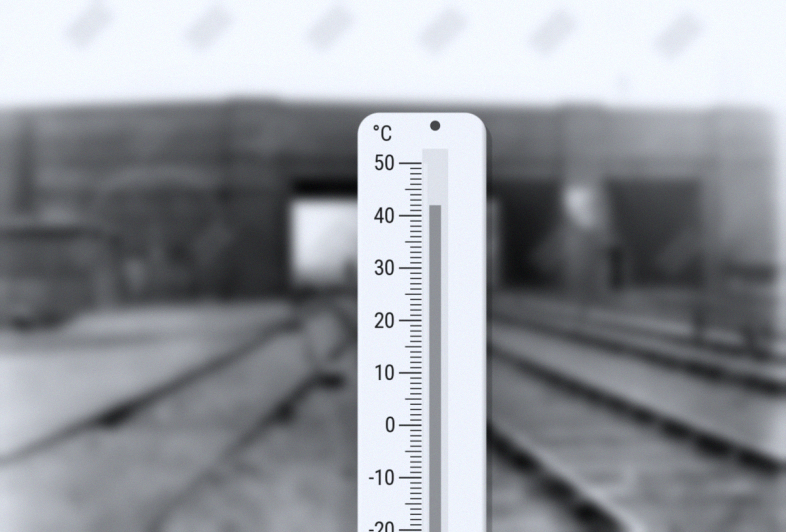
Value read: 42,°C
